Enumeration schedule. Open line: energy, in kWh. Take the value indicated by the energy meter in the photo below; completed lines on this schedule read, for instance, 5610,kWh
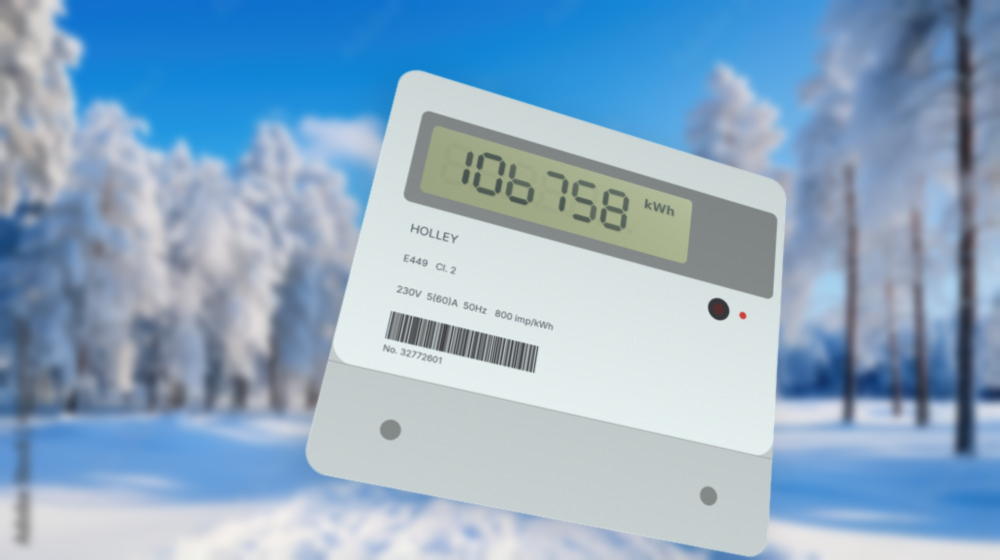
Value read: 106758,kWh
